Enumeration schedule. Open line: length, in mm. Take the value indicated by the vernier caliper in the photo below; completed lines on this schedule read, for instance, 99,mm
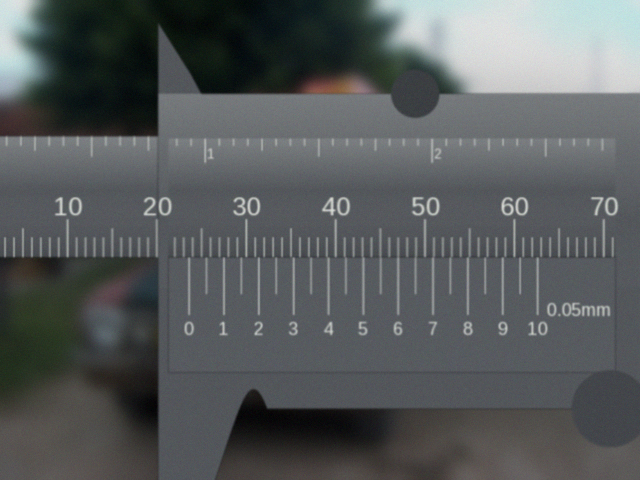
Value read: 23.6,mm
